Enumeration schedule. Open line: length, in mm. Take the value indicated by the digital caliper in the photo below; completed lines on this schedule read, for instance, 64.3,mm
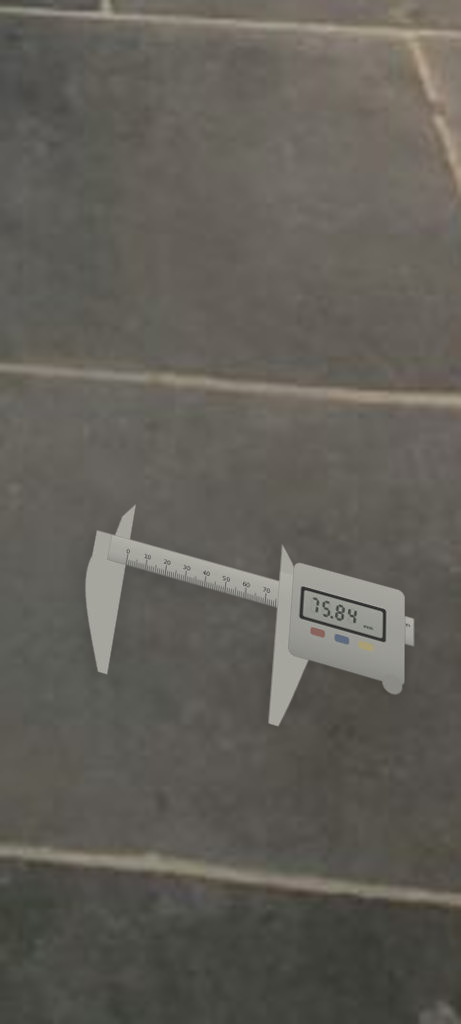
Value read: 75.84,mm
